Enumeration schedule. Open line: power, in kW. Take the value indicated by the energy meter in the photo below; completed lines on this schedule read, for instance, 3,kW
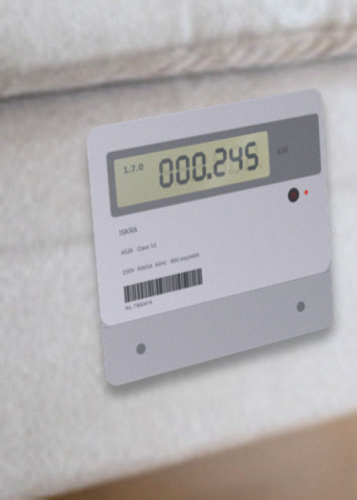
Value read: 0.245,kW
